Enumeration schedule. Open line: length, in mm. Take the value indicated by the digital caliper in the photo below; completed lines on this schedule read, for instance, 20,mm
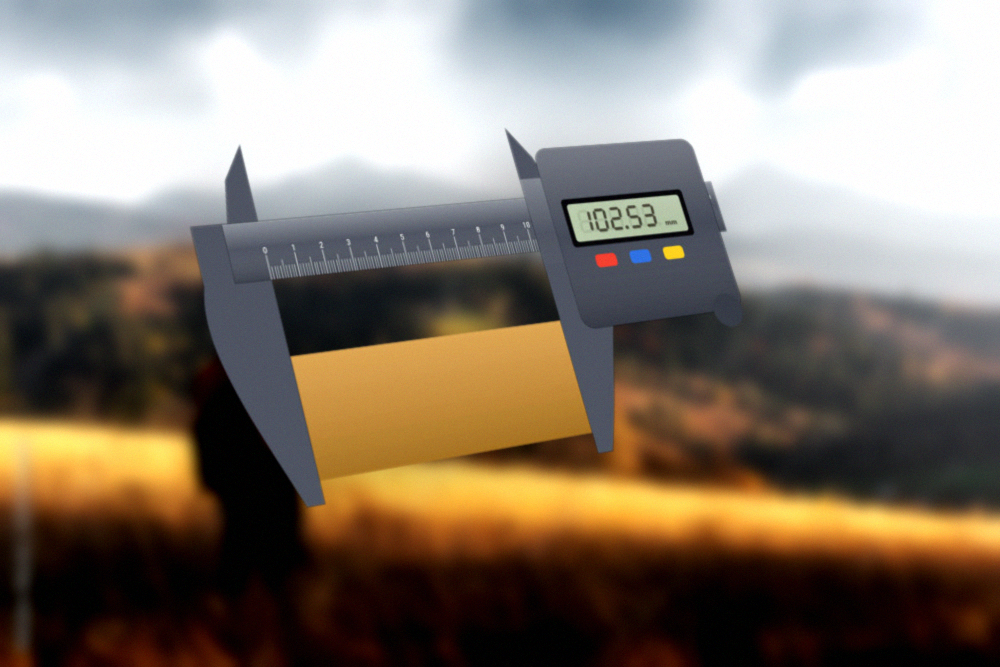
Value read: 102.53,mm
